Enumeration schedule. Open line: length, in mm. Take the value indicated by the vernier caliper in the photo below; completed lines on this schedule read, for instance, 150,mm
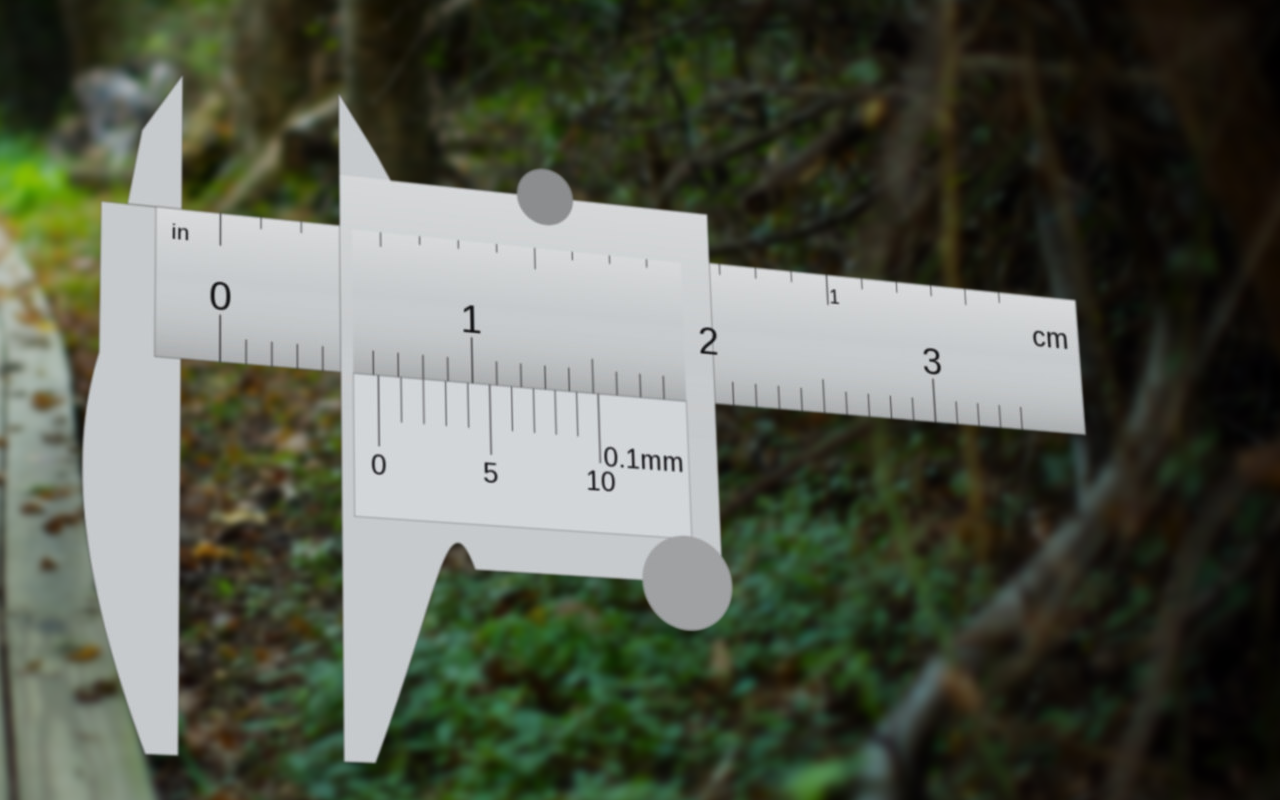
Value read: 6.2,mm
